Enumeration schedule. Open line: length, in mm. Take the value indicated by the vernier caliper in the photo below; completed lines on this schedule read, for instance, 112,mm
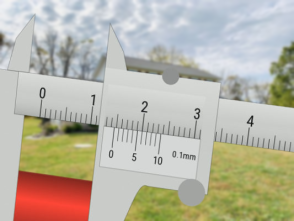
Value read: 14.6,mm
